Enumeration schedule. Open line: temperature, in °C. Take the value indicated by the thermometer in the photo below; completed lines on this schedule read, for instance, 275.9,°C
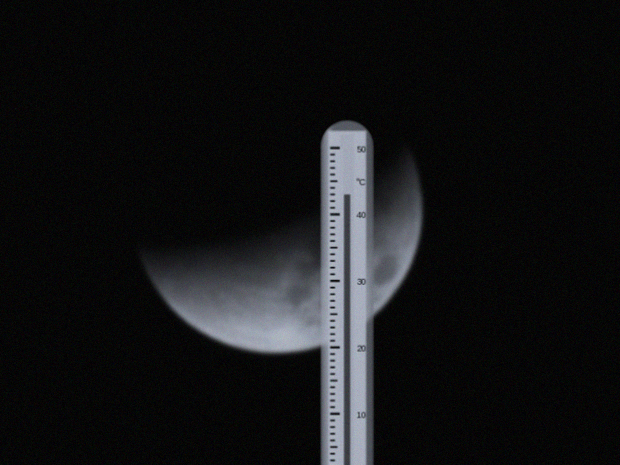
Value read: 43,°C
